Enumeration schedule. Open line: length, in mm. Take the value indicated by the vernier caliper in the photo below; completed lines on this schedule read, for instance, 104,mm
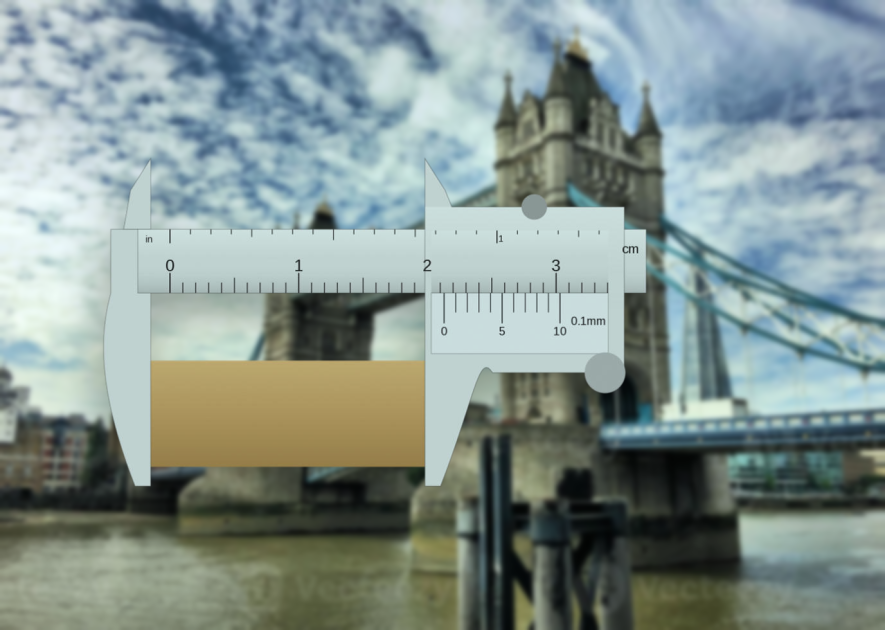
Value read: 21.3,mm
